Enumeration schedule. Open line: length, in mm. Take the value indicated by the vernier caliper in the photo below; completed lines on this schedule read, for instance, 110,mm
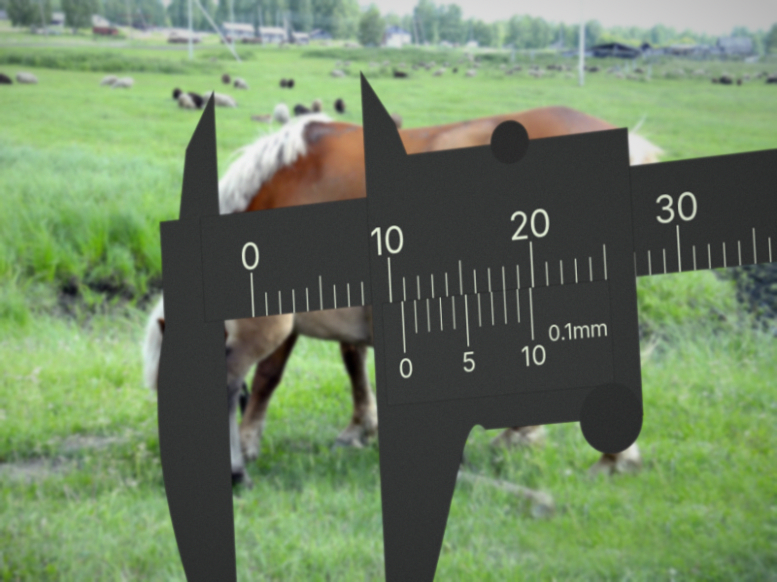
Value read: 10.8,mm
